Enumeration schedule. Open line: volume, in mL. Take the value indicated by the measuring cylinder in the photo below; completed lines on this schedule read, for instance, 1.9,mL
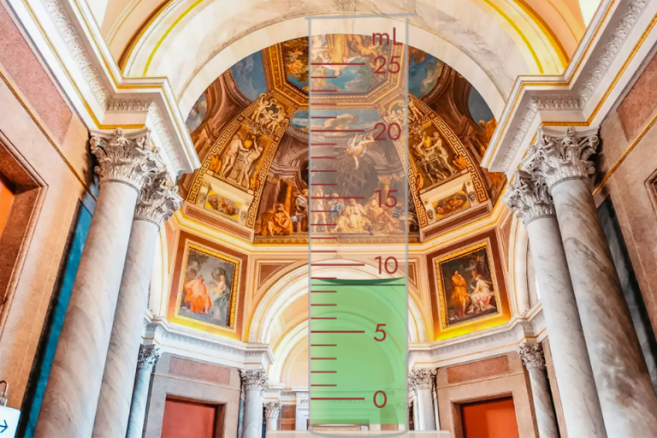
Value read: 8.5,mL
